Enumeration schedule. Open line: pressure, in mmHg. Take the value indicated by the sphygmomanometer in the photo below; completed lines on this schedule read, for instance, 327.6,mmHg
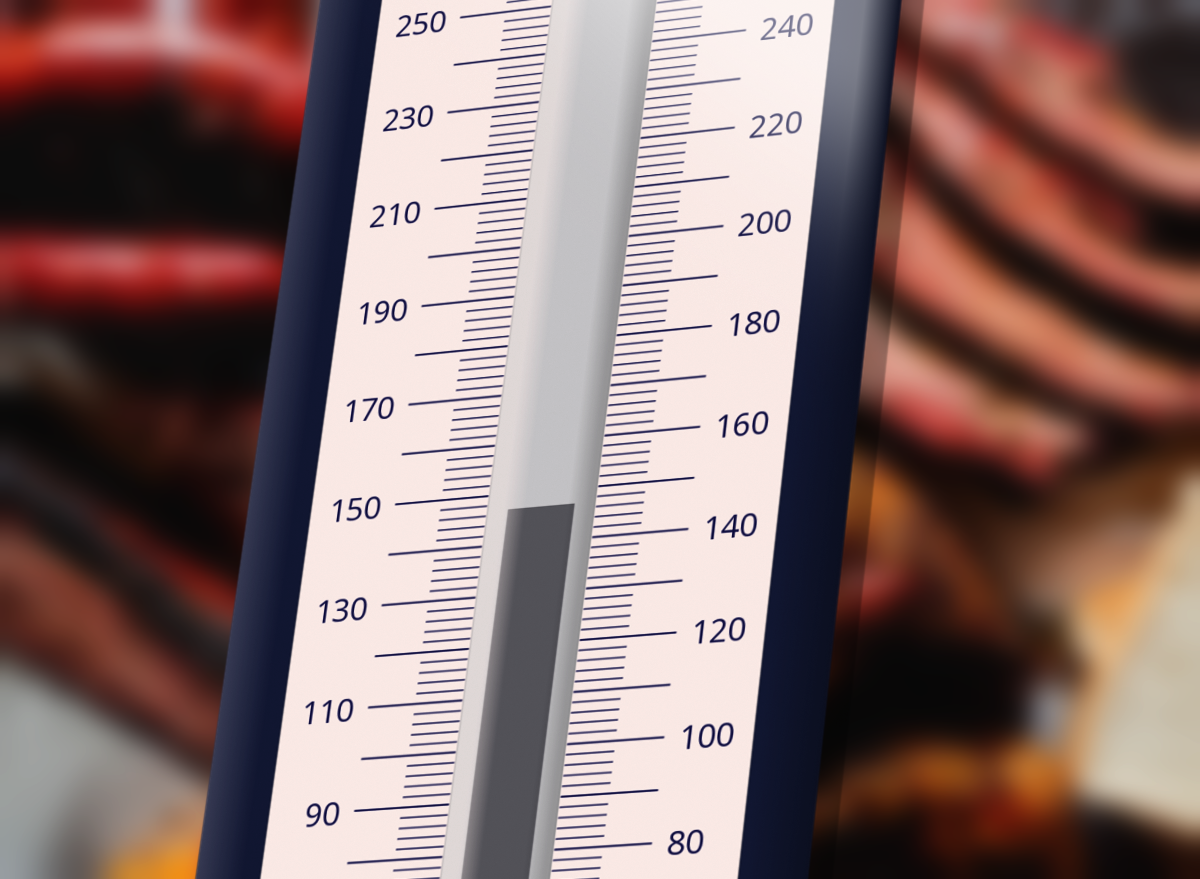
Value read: 147,mmHg
